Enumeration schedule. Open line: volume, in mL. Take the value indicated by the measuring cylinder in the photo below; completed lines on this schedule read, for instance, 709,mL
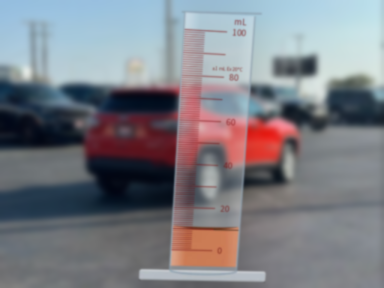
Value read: 10,mL
